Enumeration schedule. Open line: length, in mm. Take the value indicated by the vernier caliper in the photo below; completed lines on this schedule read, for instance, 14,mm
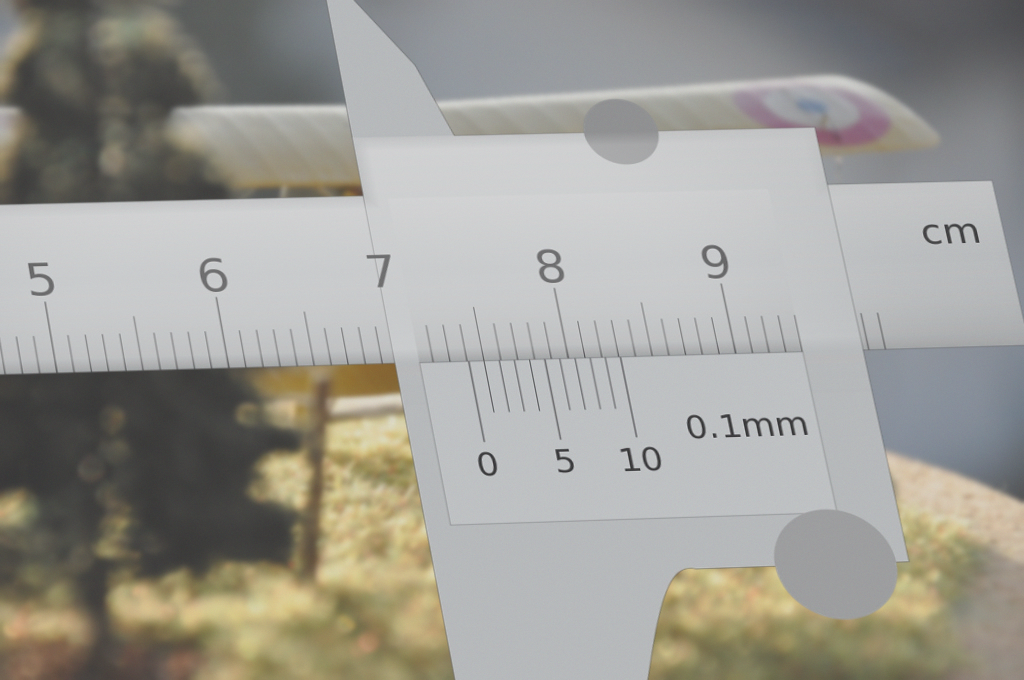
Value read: 74.1,mm
